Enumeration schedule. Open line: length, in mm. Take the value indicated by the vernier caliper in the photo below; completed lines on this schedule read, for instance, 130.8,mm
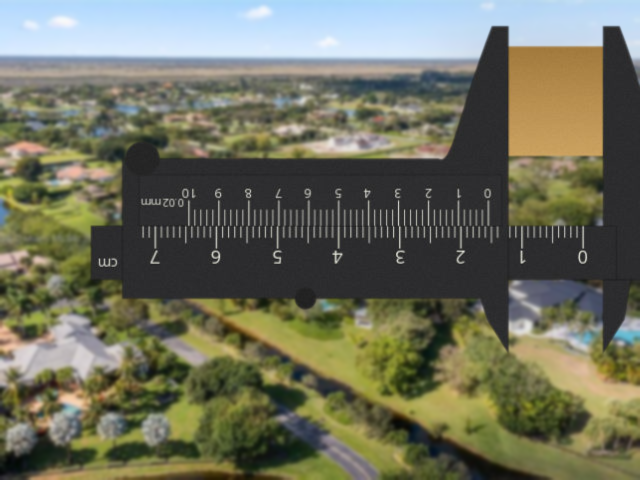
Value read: 15.5,mm
